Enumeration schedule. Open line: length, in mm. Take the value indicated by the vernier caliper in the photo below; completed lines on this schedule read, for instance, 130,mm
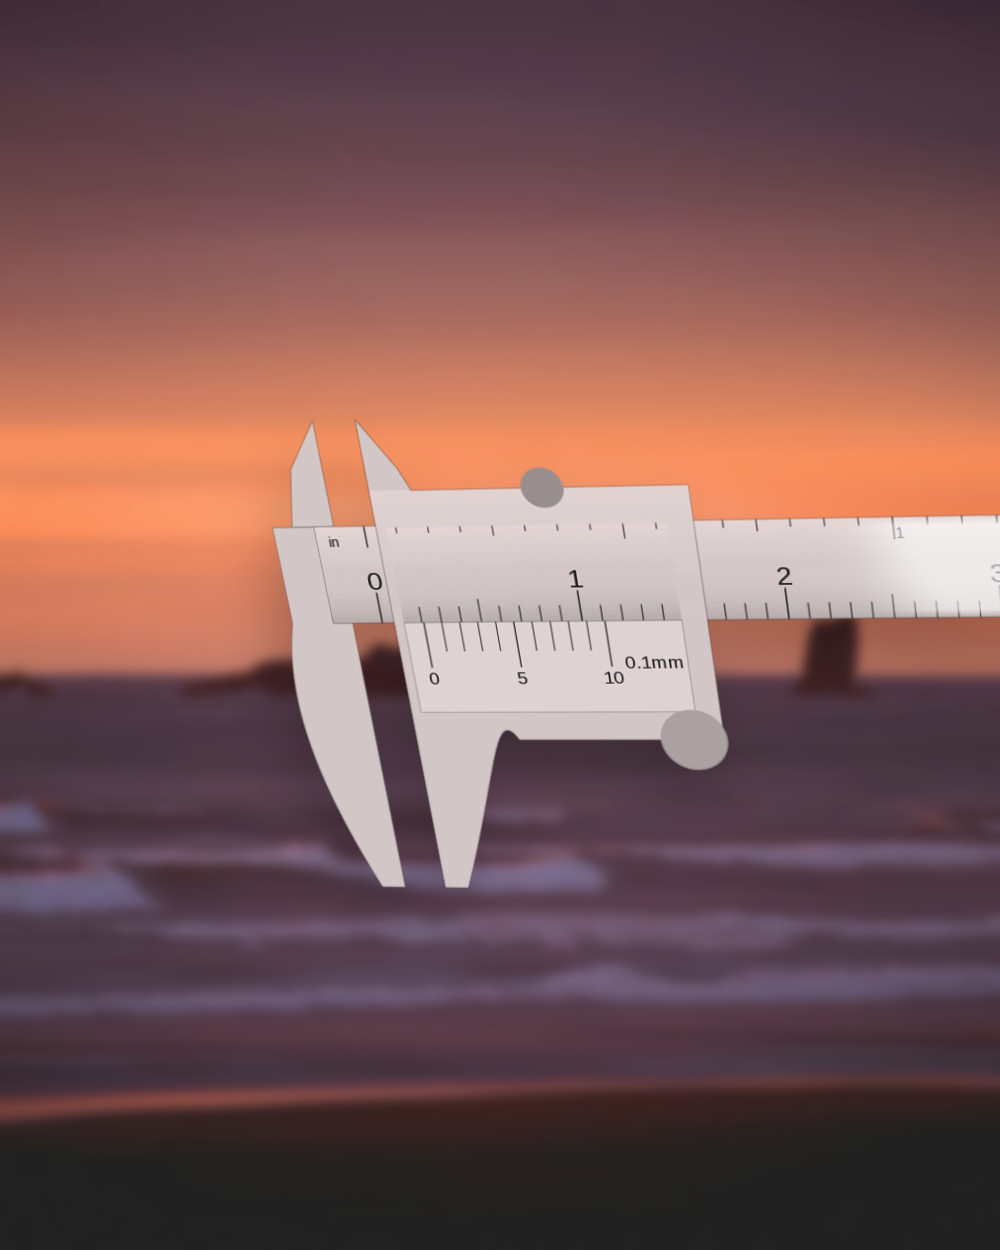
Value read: 2.1,mm
